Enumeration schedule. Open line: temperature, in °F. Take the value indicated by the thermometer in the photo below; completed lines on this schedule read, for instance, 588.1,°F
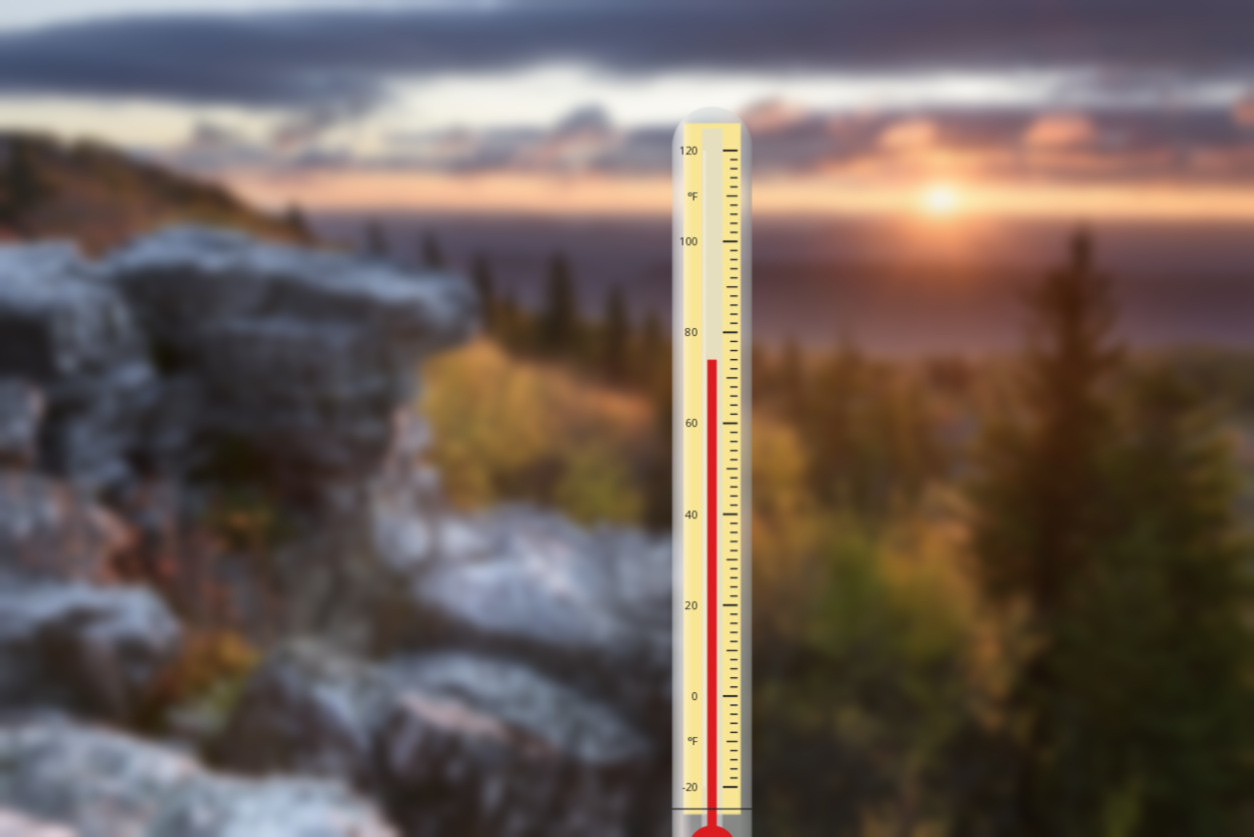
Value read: 74,°F
